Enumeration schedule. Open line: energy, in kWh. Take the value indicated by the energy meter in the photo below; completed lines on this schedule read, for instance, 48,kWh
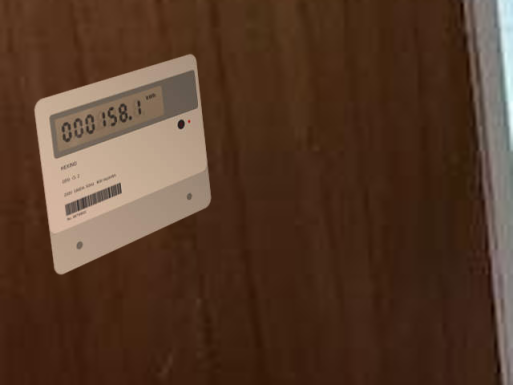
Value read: 158.1,kWh
